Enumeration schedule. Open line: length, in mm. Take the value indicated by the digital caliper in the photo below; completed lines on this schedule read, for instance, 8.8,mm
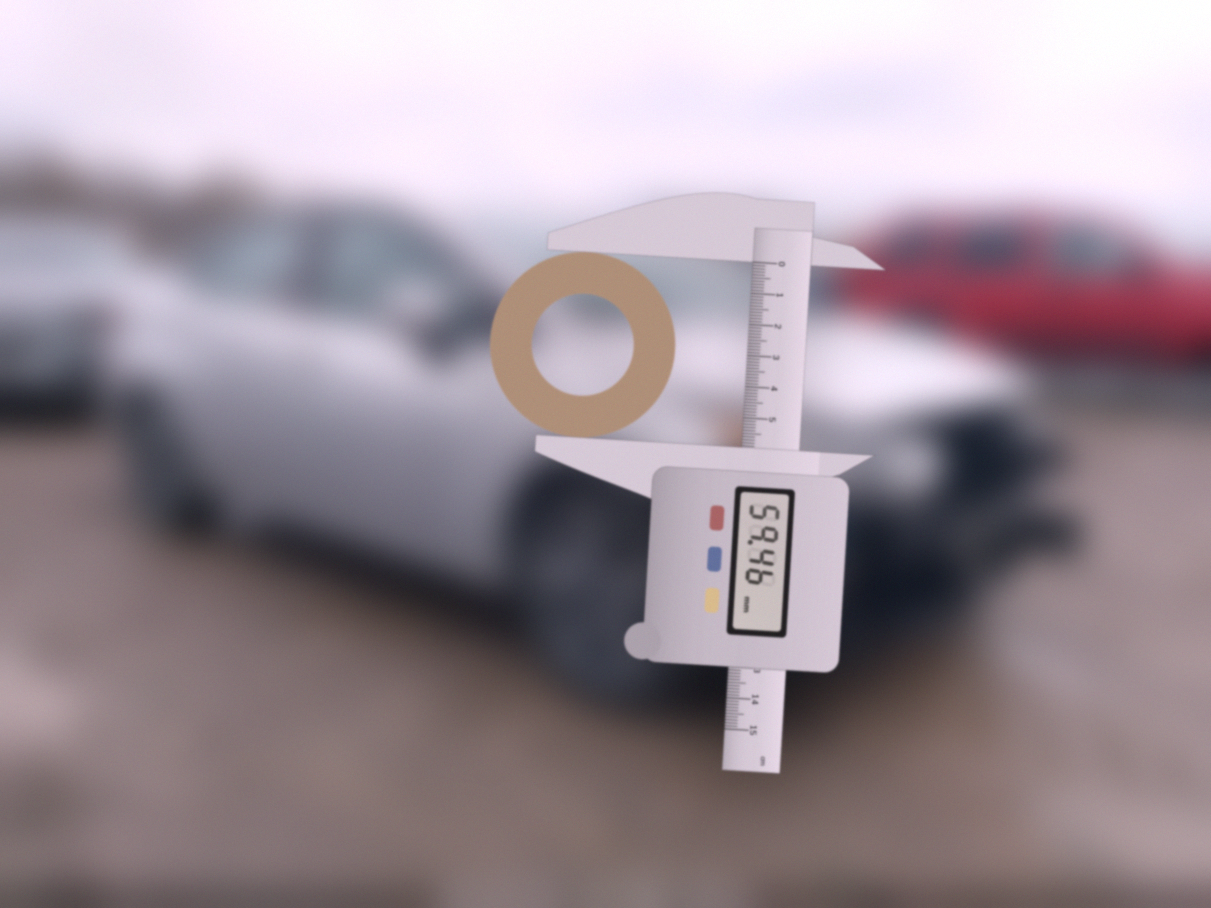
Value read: 59.46,mm
